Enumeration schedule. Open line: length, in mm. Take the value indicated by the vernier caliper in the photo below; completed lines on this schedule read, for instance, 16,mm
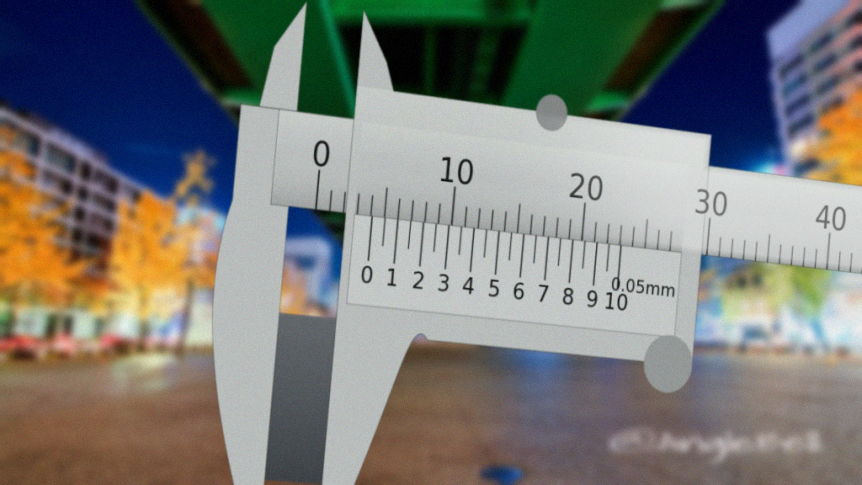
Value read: 4.1,mm
